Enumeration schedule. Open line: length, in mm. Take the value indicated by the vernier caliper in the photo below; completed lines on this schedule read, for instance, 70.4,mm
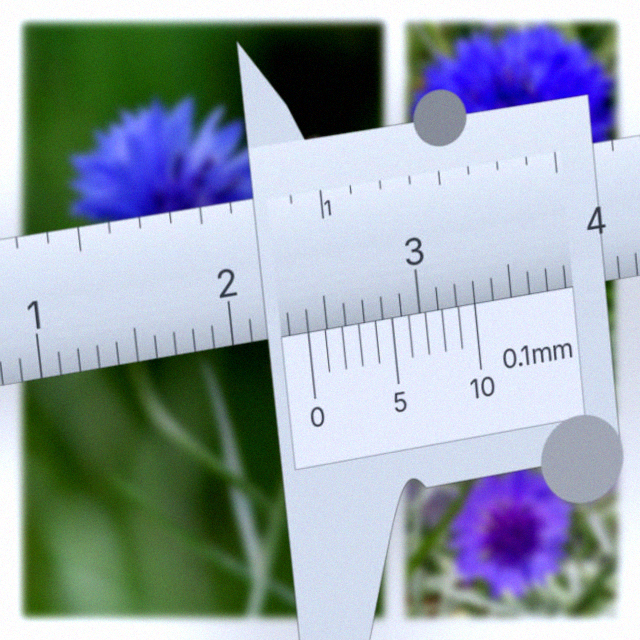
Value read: 24.0,mm
